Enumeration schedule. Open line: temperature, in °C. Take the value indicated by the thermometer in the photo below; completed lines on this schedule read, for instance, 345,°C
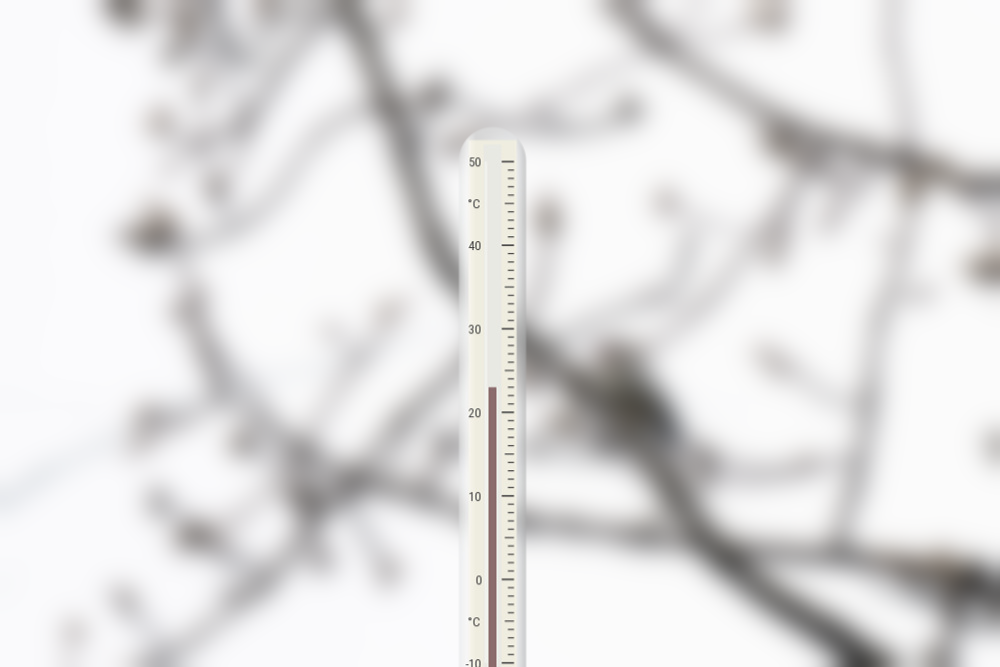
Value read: 23,°C
